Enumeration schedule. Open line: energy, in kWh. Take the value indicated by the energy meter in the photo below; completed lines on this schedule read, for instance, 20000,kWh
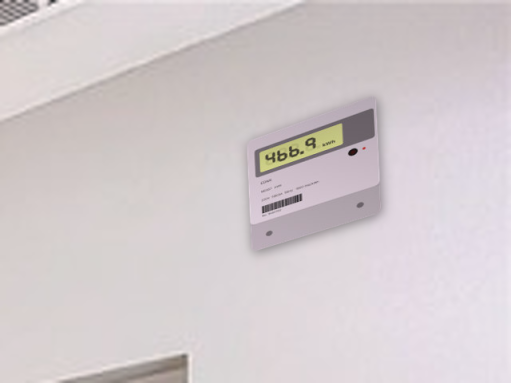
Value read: 466.9,kWh
